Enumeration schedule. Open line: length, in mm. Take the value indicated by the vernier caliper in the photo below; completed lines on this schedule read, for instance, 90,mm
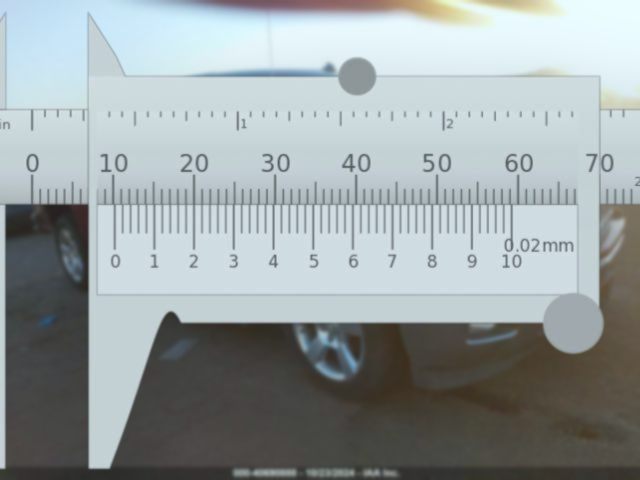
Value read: 10.2,mm
